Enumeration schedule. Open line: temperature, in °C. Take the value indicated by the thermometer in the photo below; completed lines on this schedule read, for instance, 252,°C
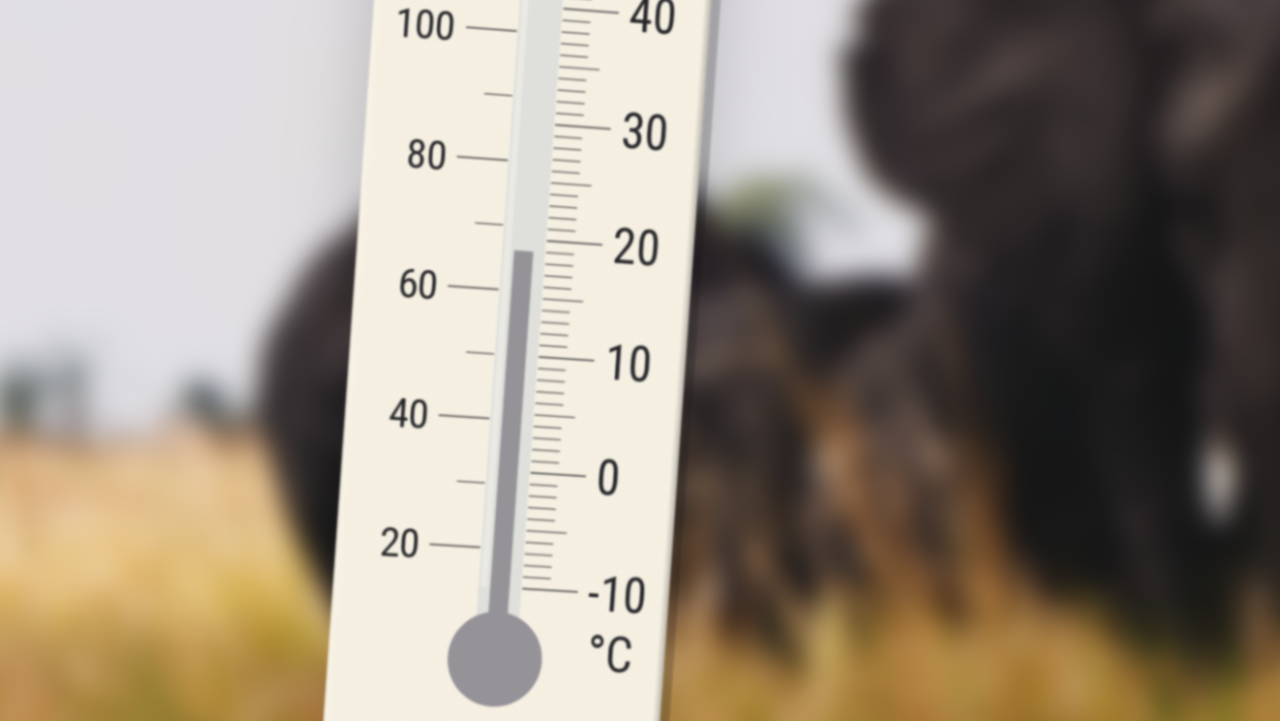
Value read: 19,°C
